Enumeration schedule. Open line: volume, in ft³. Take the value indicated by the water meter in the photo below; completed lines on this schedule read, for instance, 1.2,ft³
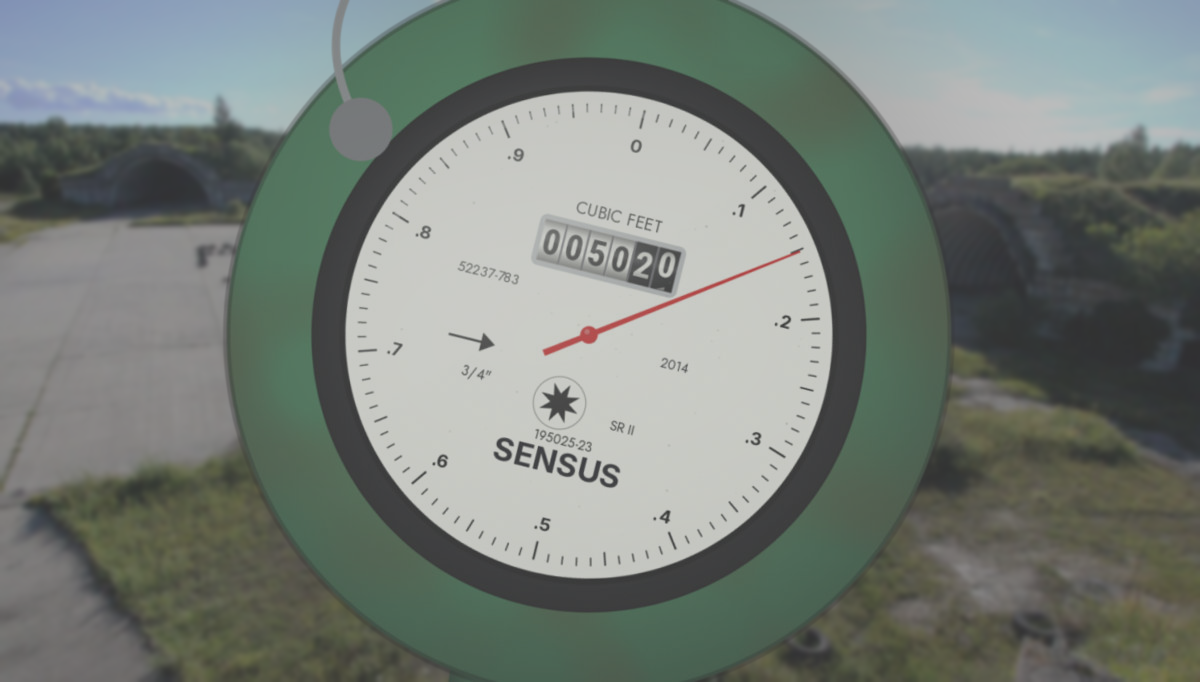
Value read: 5020.15,ft³
